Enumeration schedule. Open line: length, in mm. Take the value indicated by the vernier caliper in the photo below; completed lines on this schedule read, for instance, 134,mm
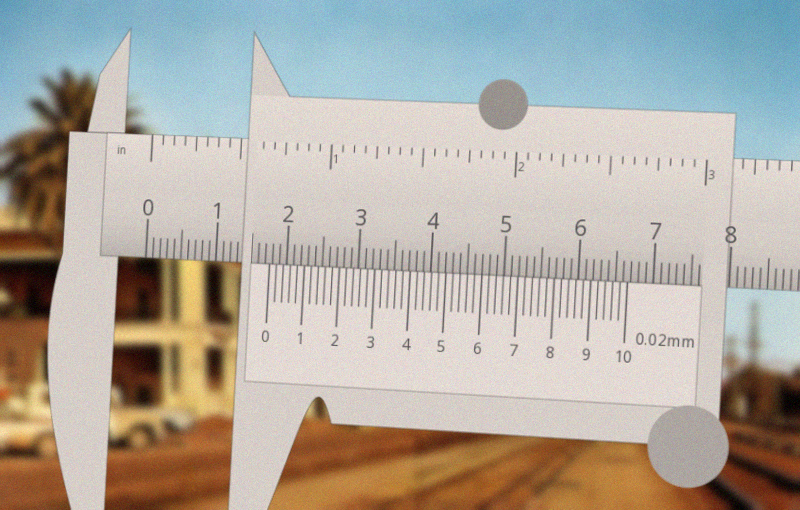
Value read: 17.6,mm
